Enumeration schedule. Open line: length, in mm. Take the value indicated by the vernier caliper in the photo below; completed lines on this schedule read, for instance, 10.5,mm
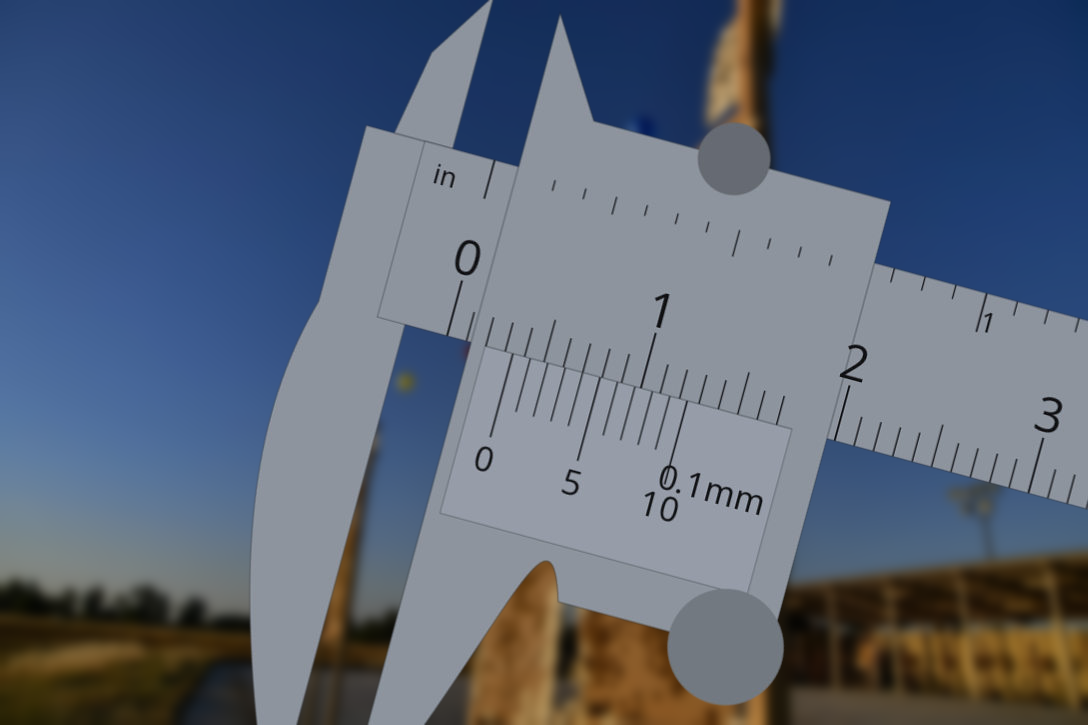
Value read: 3.4,mm
